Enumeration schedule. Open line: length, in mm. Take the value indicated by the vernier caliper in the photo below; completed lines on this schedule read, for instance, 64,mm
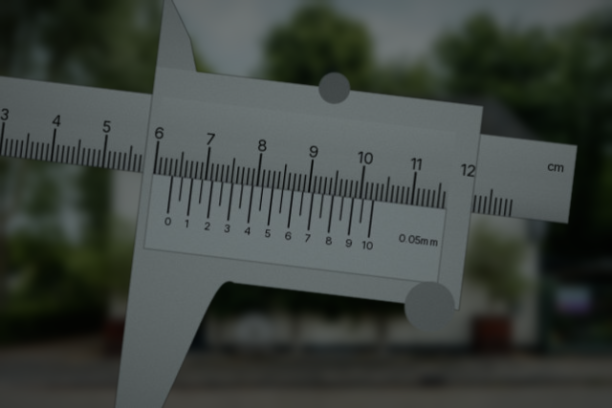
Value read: 63.5,mm
